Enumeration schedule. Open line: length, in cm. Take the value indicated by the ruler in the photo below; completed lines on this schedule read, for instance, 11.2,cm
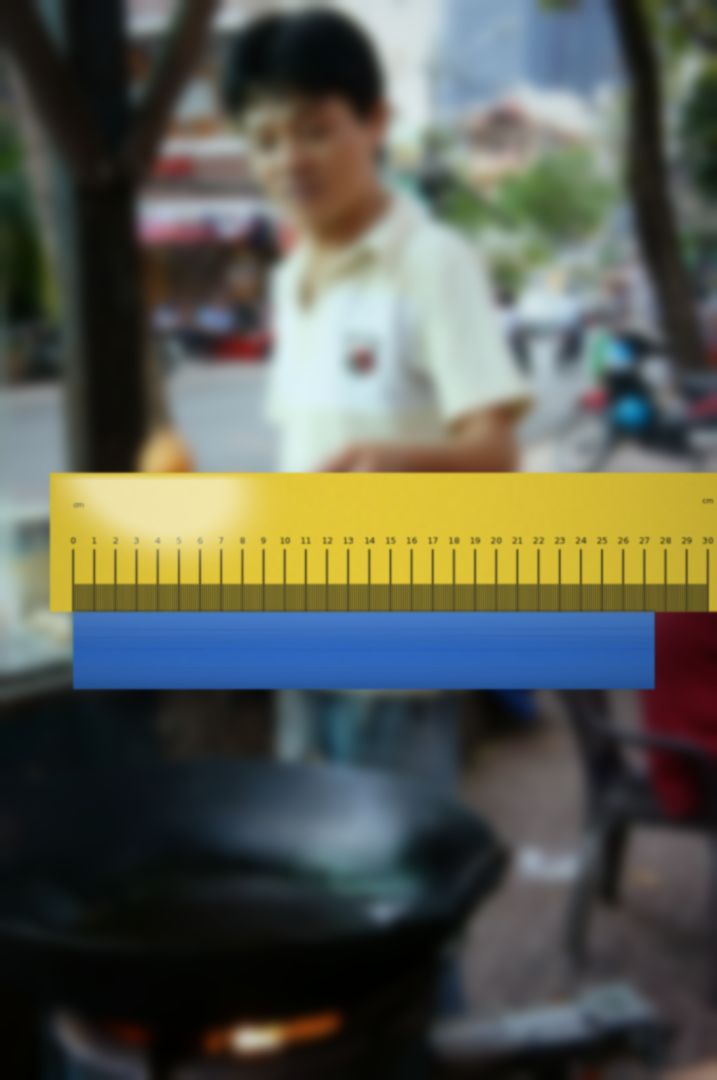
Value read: 27.5,cm
